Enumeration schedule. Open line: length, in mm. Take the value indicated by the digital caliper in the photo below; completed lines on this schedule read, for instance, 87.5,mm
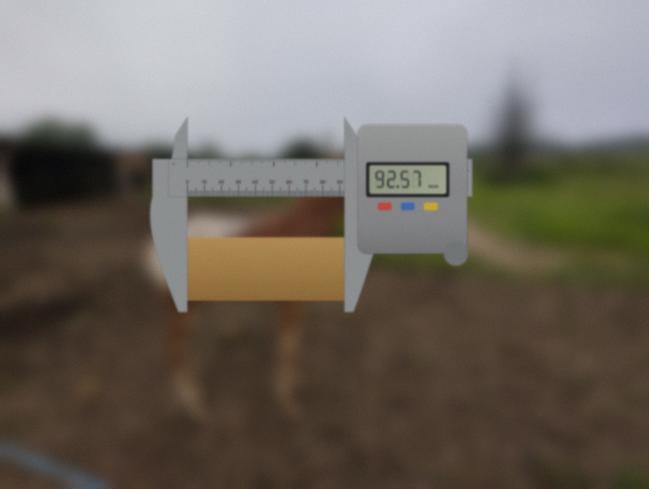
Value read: 92.57,mm
